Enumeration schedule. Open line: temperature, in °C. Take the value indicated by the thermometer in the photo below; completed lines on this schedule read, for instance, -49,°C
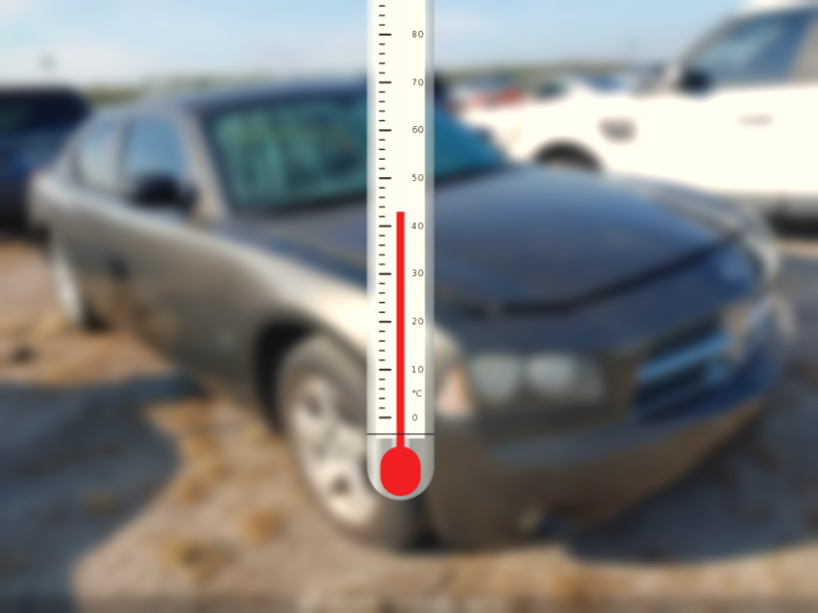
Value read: 43,°C
